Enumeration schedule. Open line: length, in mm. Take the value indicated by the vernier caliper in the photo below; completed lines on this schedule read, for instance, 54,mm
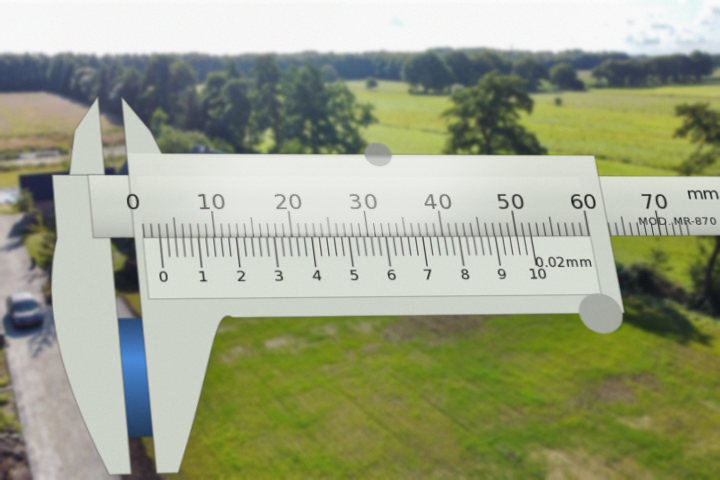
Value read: 3.0,mm
